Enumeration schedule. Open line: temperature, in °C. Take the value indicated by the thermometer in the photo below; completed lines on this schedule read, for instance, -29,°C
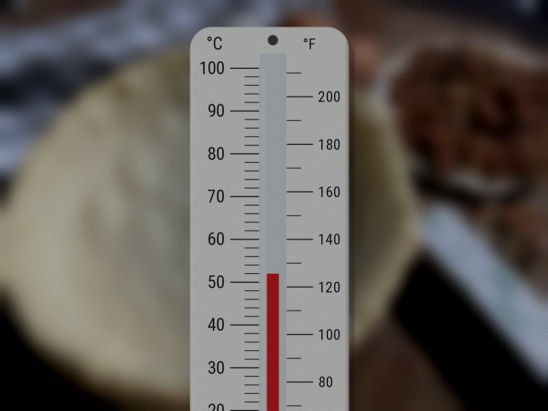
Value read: 52,°C
